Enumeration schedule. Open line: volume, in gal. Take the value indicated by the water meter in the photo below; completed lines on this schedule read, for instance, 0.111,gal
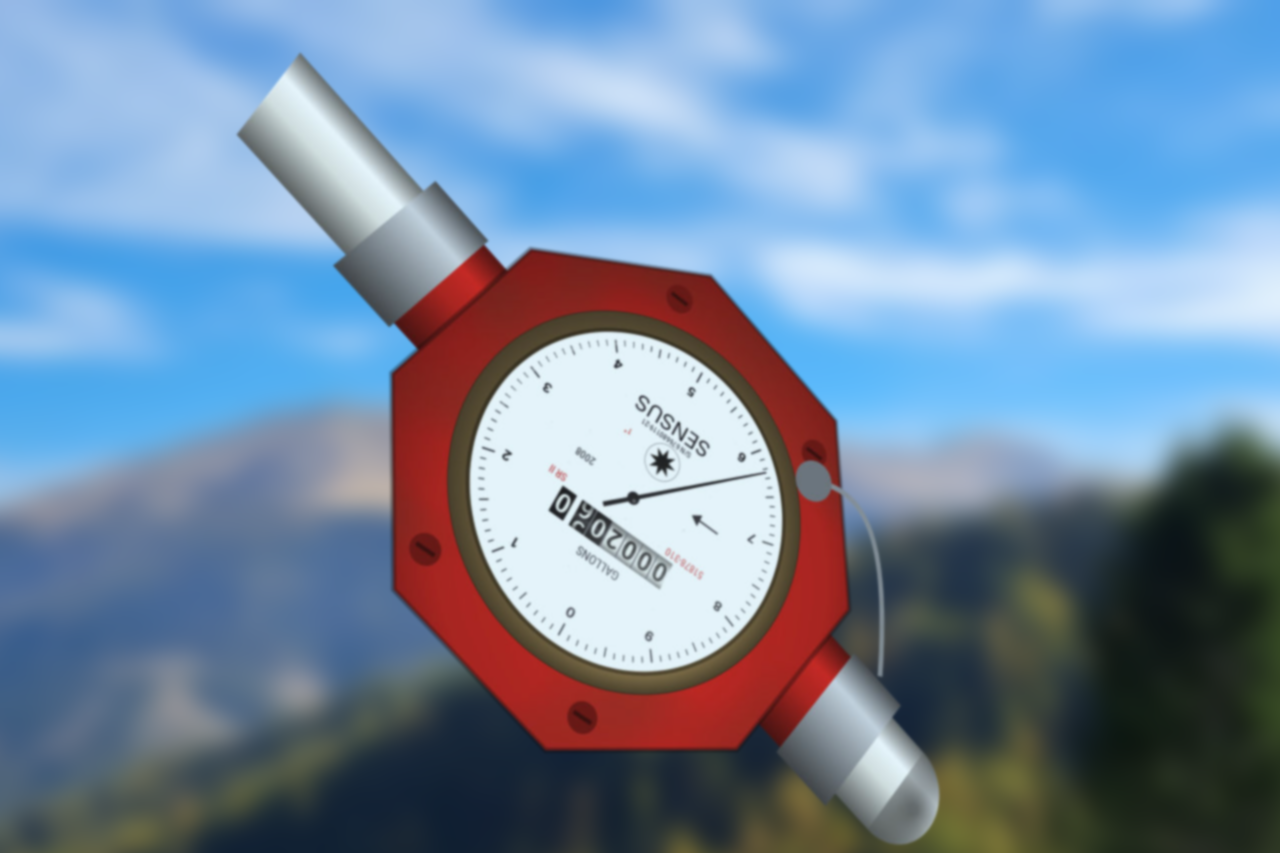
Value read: 2056.2,gal
